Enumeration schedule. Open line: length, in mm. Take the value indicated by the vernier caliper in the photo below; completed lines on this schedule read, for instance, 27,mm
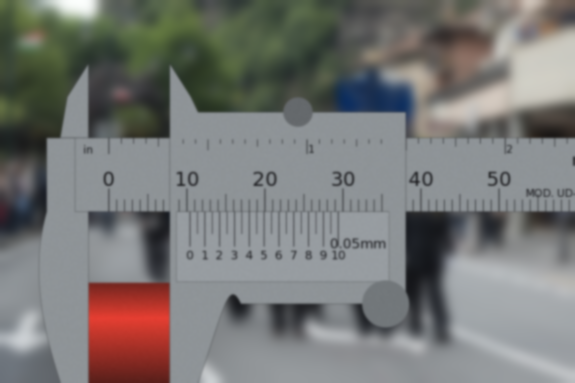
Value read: 10.4,mm
